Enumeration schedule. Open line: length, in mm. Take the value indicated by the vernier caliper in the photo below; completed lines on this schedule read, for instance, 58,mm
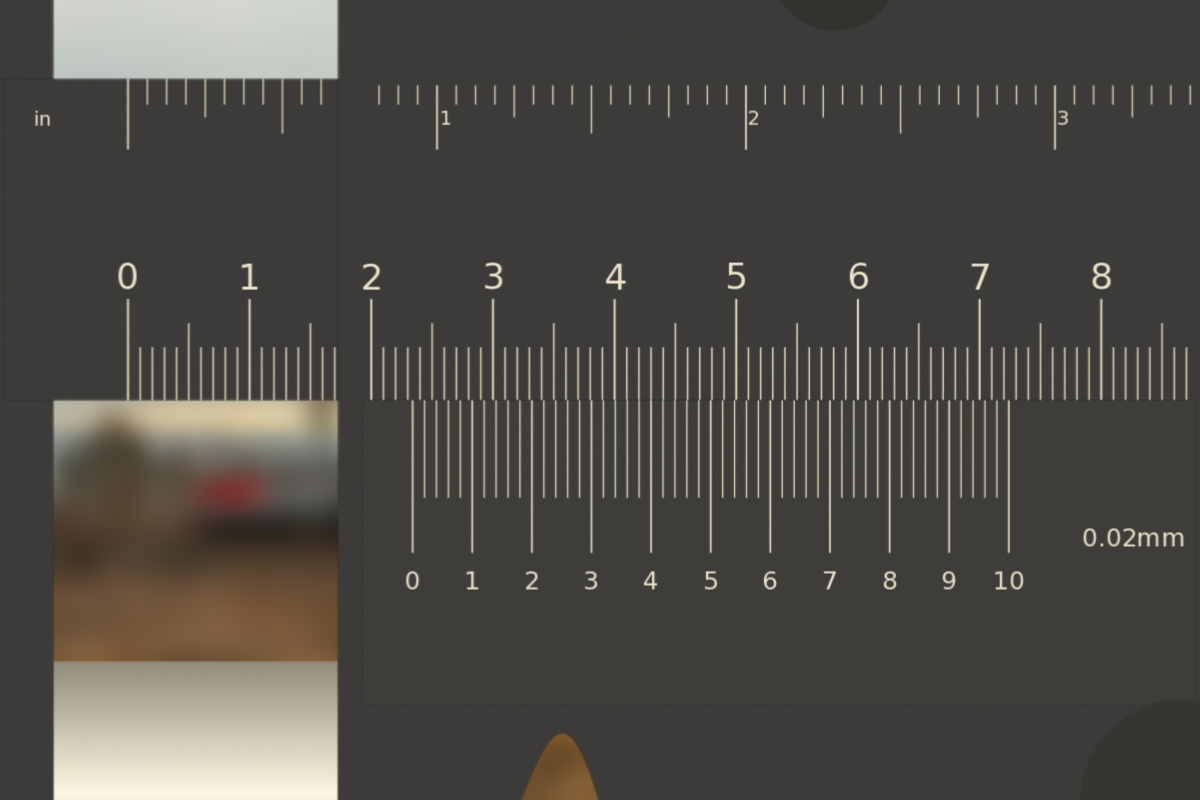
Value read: 23.4,mm
